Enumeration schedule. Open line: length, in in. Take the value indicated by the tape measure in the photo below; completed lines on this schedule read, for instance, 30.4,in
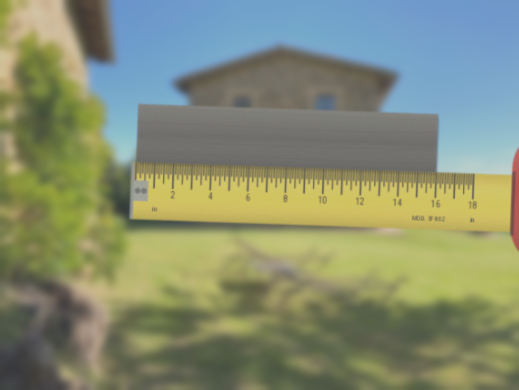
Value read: 16,in
